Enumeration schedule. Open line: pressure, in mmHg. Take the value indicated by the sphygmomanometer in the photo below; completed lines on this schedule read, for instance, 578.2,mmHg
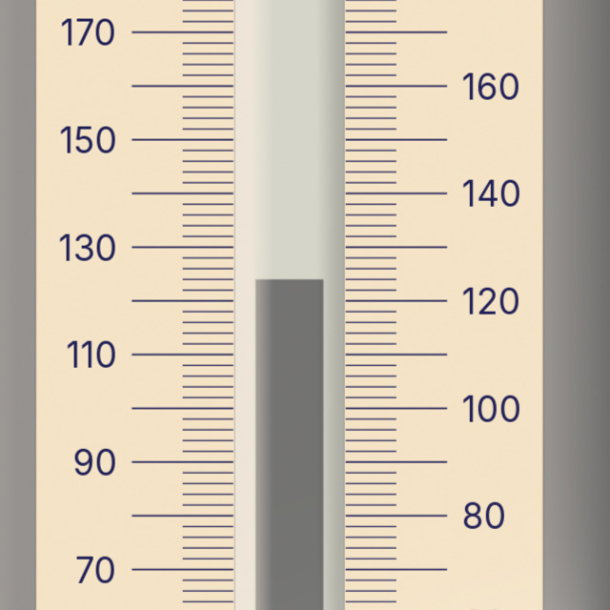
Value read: 124,mmHg
